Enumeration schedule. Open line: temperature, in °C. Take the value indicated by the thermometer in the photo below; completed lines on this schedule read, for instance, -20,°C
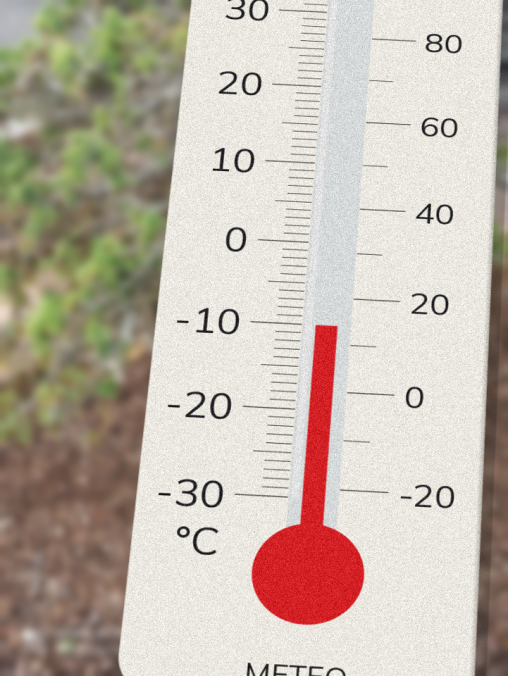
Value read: -10,°C
